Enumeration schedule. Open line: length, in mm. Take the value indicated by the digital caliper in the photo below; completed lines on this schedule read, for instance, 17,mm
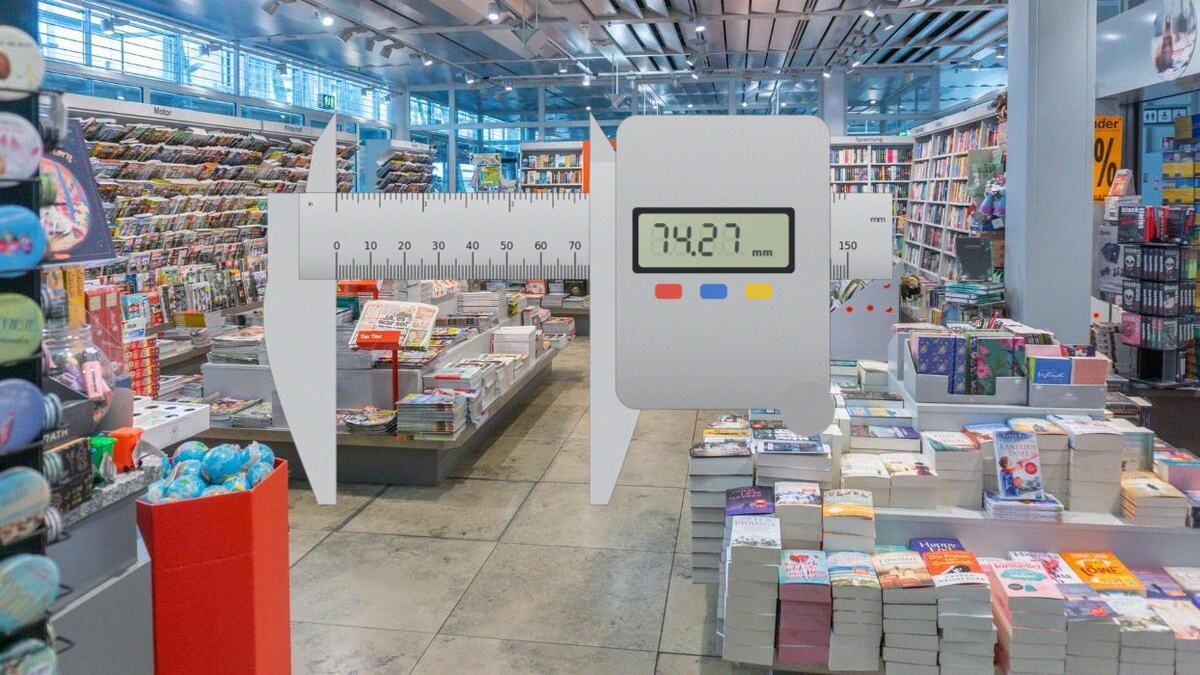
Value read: 74.27,mm
